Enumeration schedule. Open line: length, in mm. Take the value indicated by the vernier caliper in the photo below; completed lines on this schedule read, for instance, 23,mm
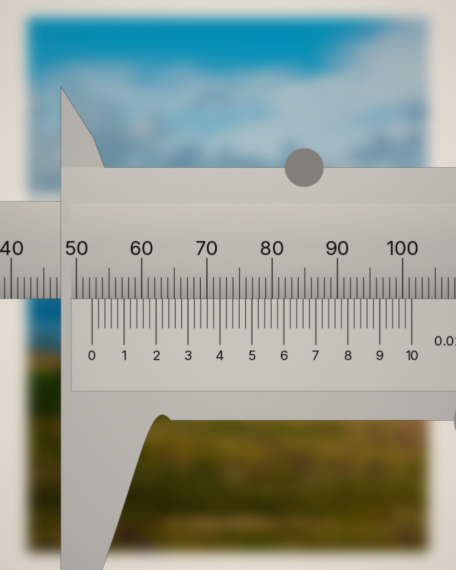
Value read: 52.4,mm
